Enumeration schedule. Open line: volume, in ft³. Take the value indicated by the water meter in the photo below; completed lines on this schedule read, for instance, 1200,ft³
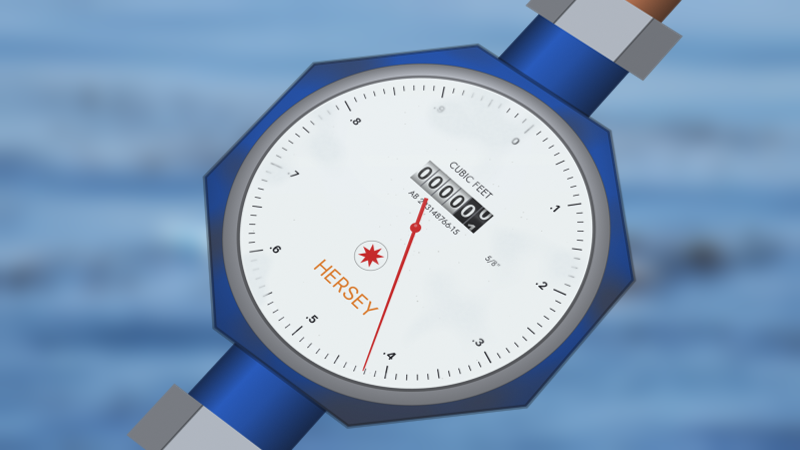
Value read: 0.42,ft³
